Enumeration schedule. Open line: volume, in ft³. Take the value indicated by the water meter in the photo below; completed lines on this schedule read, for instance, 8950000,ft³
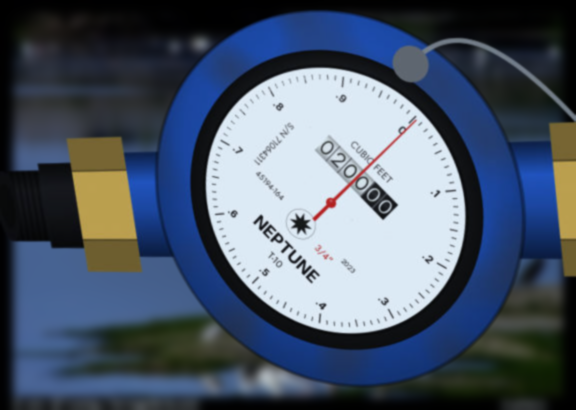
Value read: 20000.00,ft³
